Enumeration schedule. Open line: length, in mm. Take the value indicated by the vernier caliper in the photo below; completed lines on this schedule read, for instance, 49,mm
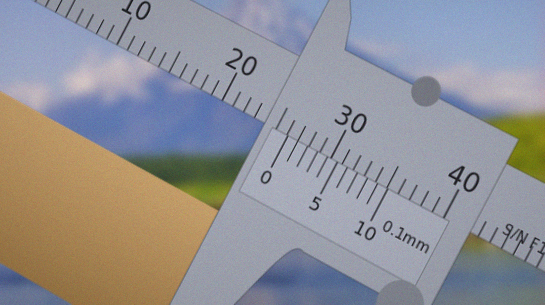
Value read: 26.1,mm
